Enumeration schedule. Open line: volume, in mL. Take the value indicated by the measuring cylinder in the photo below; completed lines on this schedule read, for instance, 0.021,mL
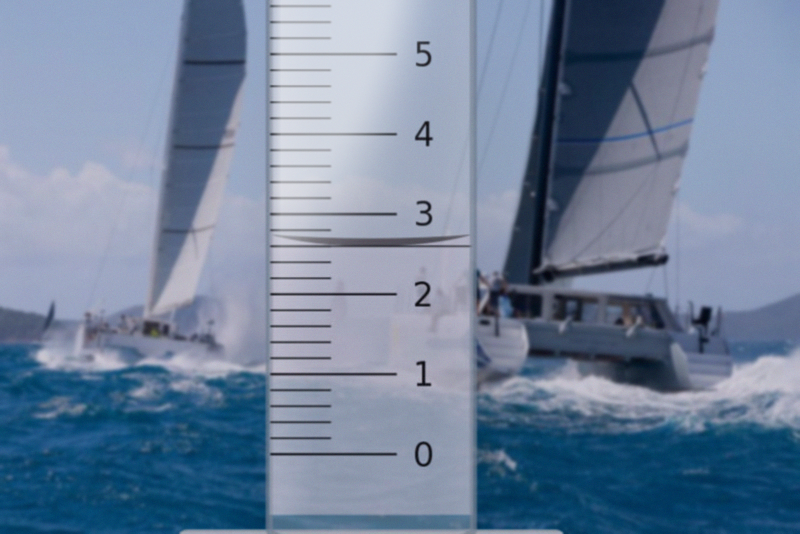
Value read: 2.6,mL
